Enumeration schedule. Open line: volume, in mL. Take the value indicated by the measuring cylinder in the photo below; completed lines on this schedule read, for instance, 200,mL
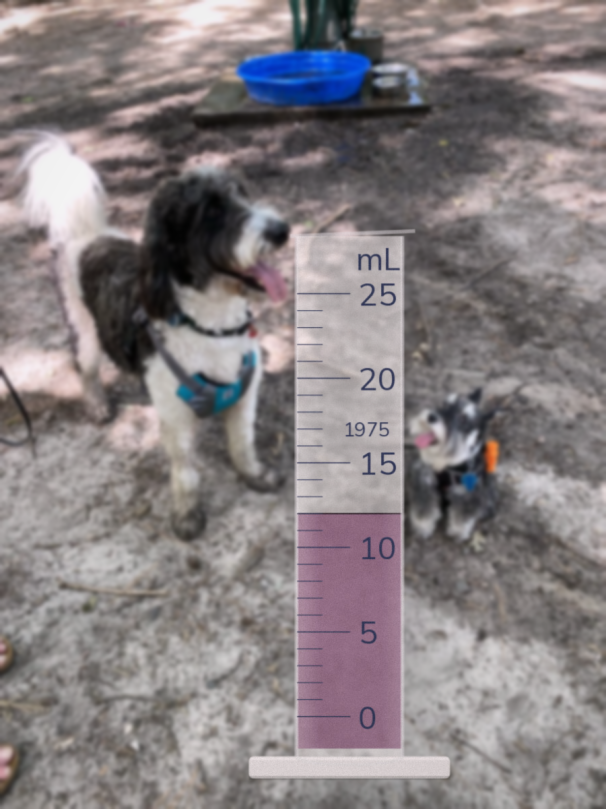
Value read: 12,mL
